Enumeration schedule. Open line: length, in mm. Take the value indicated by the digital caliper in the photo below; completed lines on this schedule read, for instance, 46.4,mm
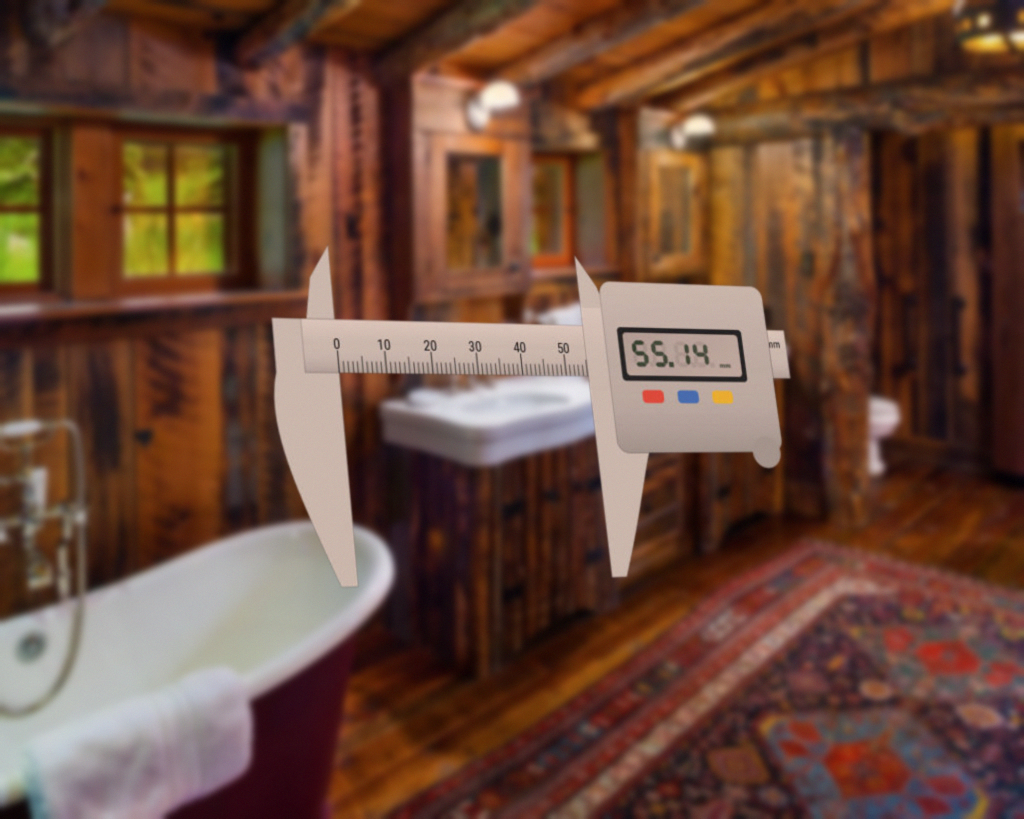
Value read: 55.14,mm
